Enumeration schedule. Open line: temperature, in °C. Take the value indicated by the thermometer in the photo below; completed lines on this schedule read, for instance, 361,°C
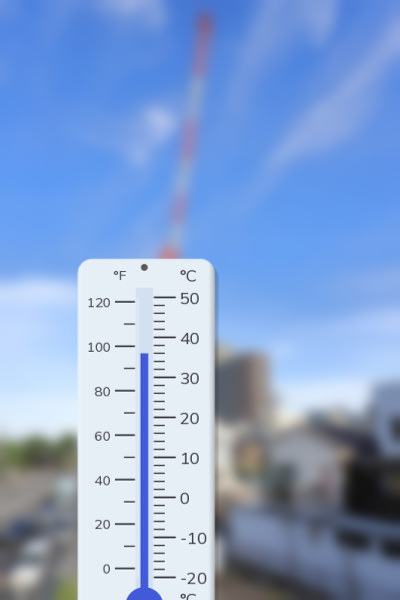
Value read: 36,°C
